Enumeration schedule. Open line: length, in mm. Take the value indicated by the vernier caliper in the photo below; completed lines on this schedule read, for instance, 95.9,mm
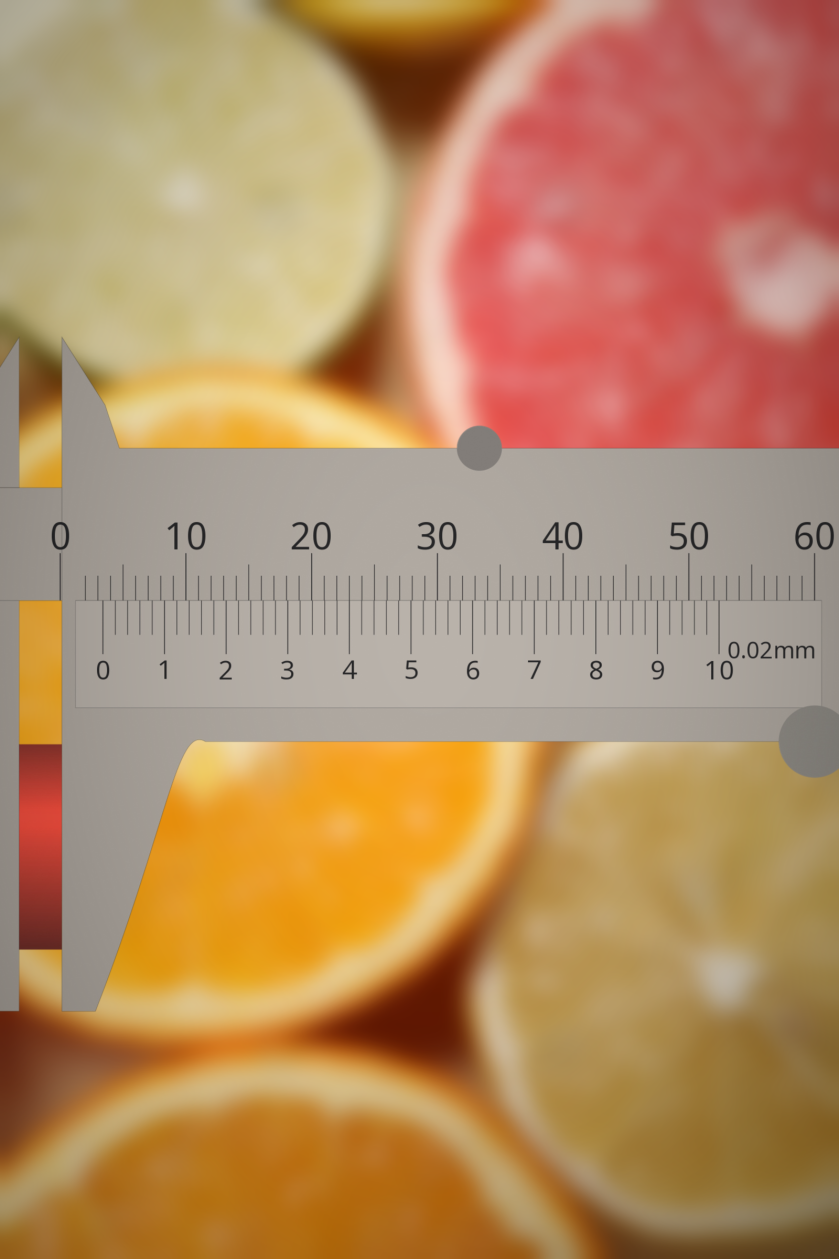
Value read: 3.4,mm
